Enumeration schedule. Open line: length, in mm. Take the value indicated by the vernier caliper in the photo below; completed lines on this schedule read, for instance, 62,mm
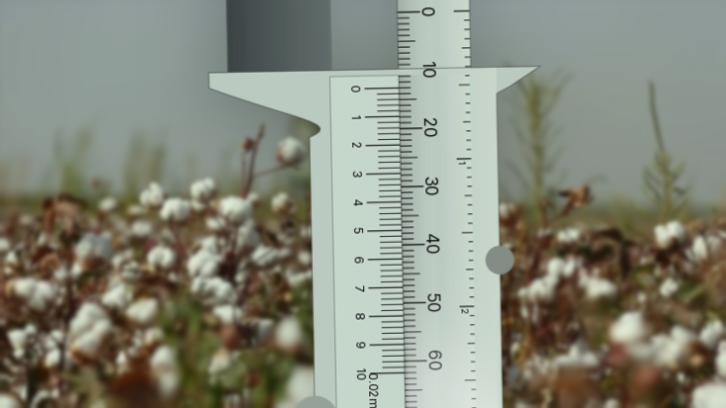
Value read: 13.0,mm
